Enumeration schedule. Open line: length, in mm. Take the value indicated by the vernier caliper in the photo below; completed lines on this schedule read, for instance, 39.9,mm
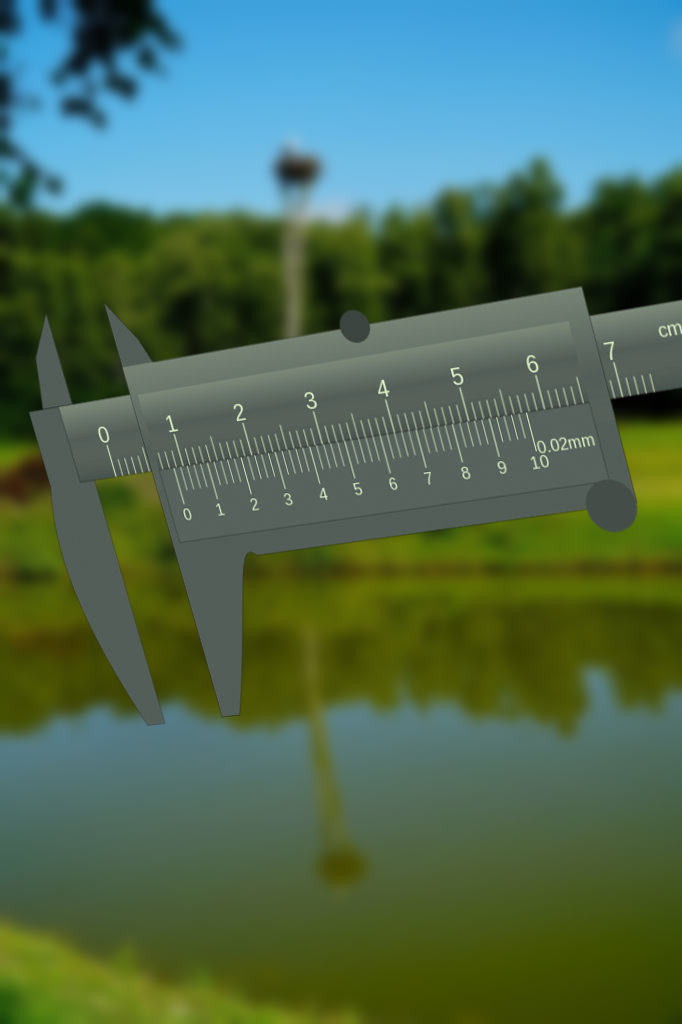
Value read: 8.6,mm
